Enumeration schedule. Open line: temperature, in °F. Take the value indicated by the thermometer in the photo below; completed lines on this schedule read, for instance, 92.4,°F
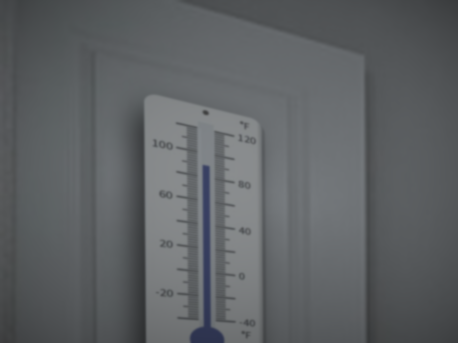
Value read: 90,°F
